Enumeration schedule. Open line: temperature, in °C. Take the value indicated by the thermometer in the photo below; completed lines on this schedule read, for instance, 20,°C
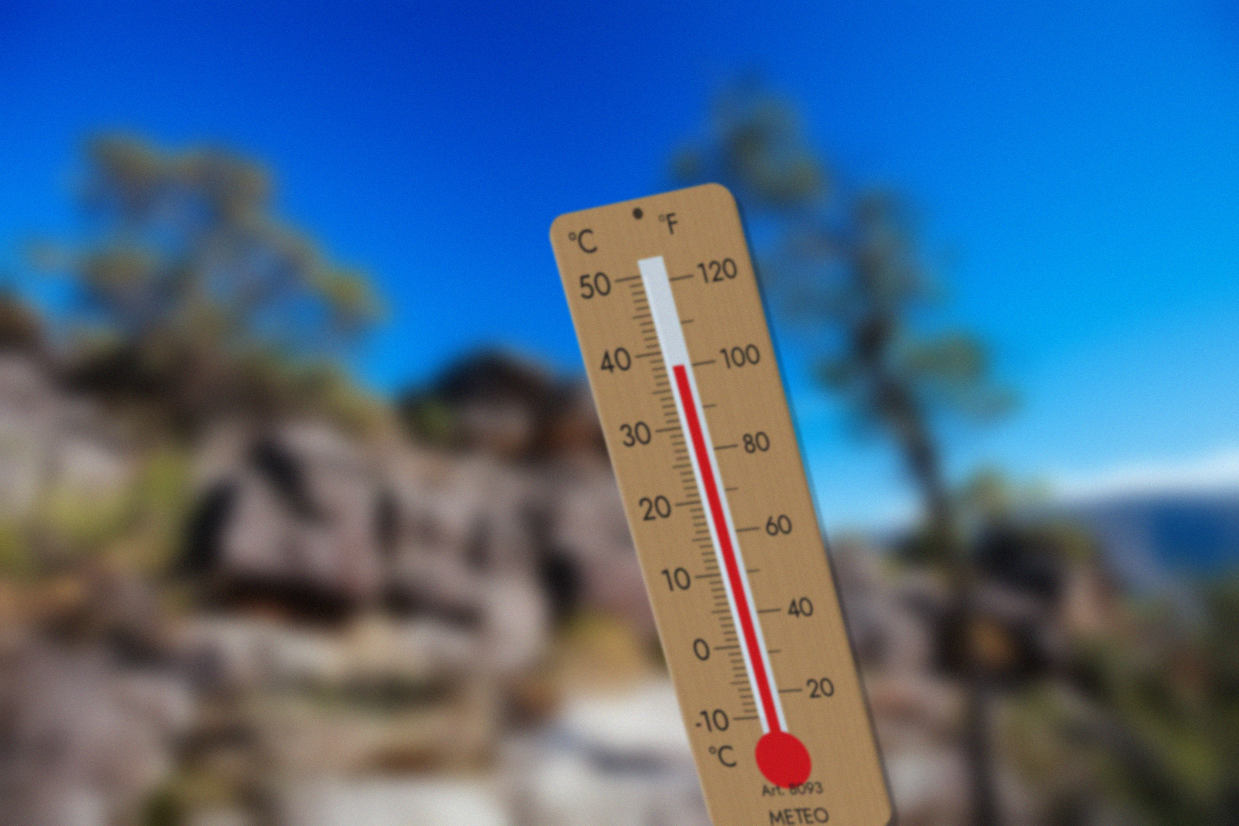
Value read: 38,°C
